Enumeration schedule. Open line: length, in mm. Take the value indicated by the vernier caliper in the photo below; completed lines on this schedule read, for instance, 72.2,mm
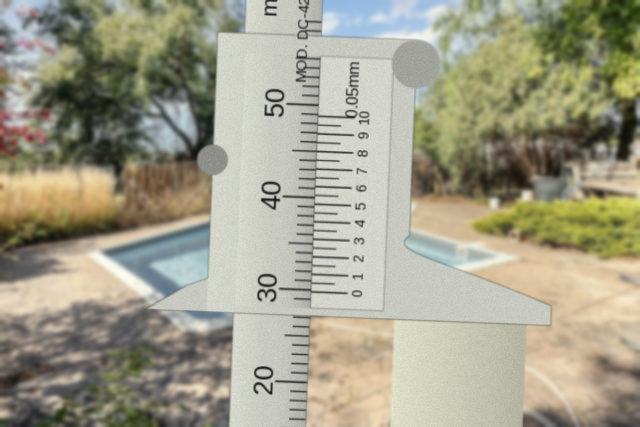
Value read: 29.8,mm
